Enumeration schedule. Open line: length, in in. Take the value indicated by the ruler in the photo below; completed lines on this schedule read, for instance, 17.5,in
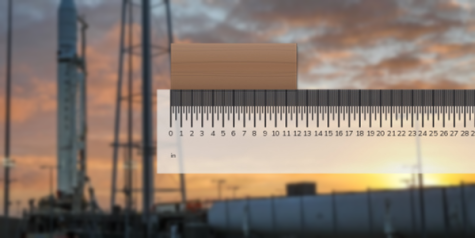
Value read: 12,in
